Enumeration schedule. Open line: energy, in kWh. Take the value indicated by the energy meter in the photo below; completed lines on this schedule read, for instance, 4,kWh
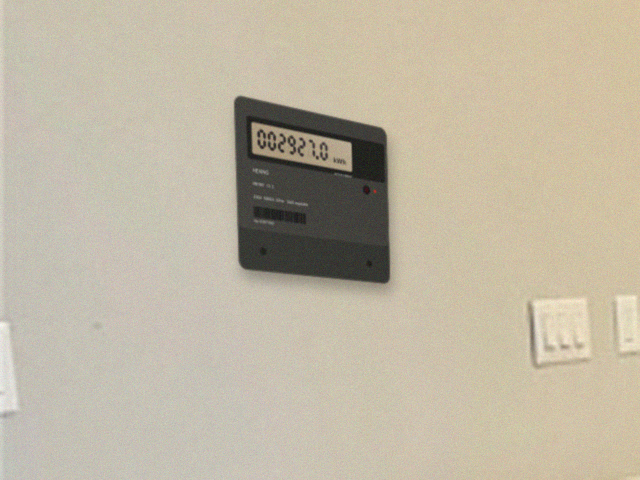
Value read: 2927.0,kWh
